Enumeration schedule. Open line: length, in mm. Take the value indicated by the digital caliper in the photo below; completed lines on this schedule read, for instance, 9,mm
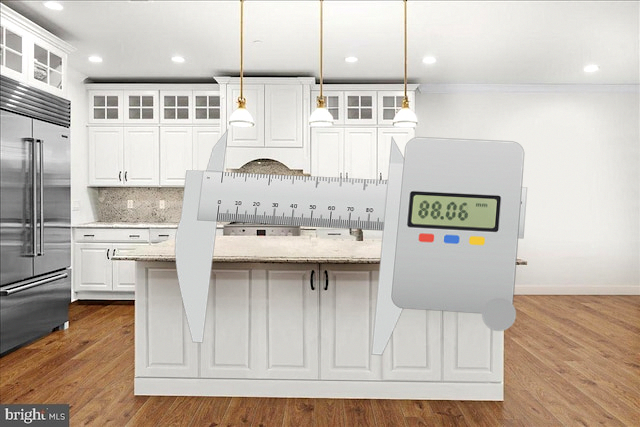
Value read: 88.06,mm
